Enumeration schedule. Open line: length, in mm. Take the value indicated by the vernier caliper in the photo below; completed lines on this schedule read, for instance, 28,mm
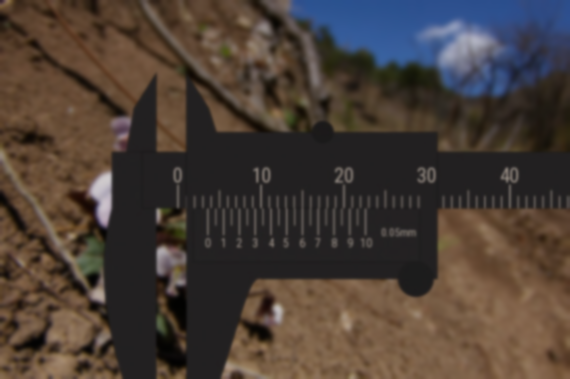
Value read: 3.6,mm
